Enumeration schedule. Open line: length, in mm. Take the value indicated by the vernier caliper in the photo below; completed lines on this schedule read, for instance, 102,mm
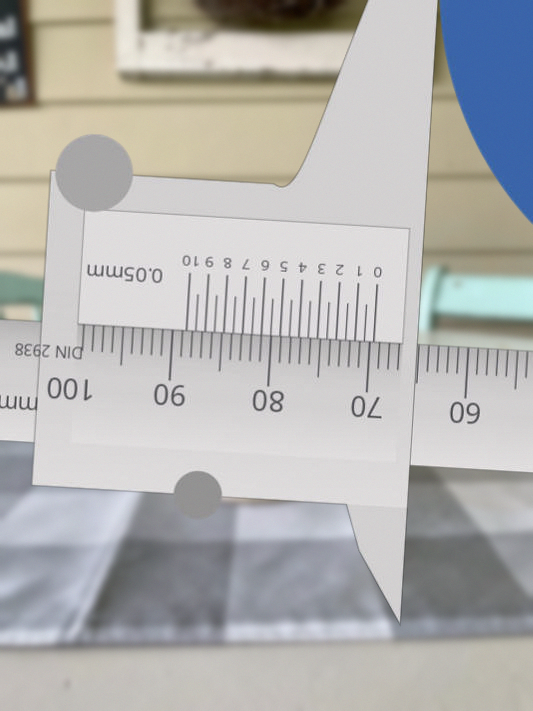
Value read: 69.6,mm
